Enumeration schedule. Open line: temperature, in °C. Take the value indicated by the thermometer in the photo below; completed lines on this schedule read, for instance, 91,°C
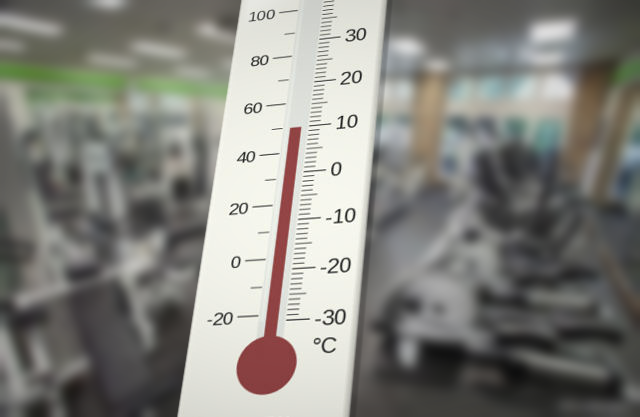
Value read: 10,°C
